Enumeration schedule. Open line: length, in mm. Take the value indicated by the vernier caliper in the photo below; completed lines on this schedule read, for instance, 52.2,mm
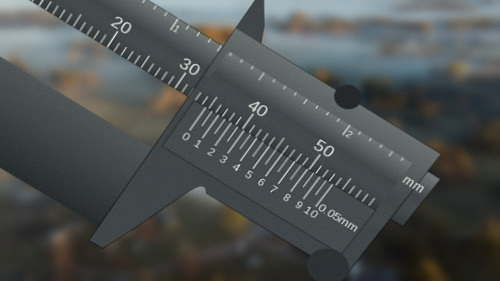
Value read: 34.6,mm
